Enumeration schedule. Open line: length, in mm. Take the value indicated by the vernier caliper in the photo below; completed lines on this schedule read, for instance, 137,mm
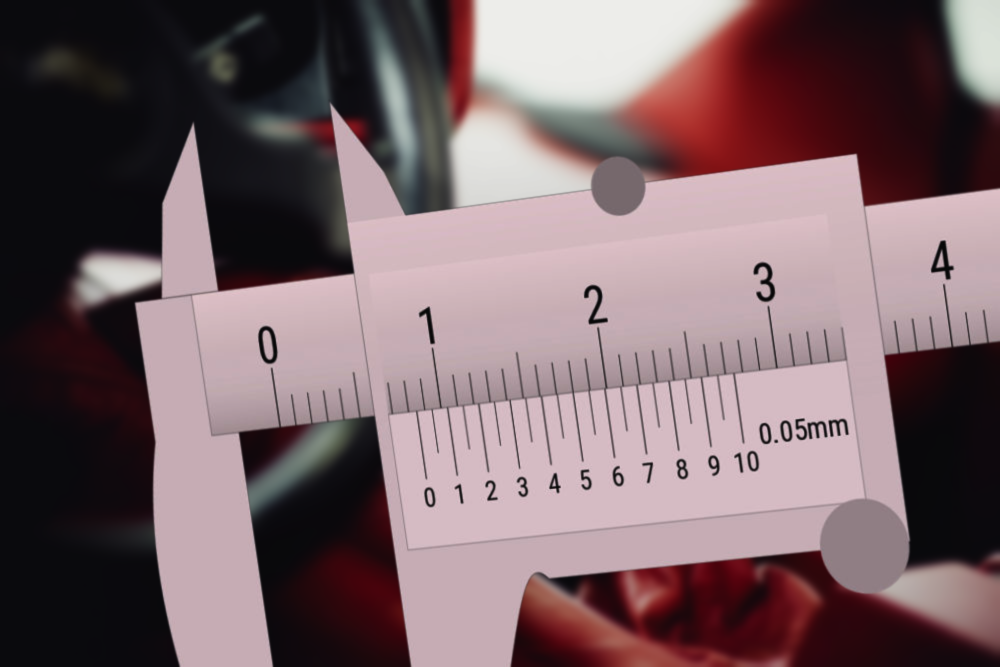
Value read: 8.5,mm
